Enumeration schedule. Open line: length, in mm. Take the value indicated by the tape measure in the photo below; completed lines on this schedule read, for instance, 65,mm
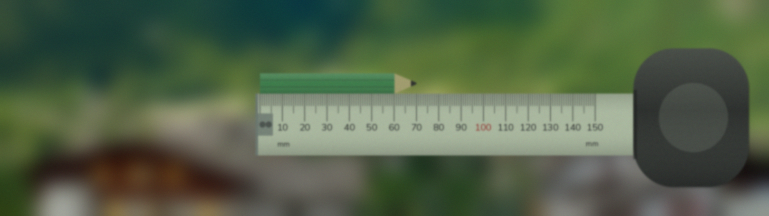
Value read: 70,mm
